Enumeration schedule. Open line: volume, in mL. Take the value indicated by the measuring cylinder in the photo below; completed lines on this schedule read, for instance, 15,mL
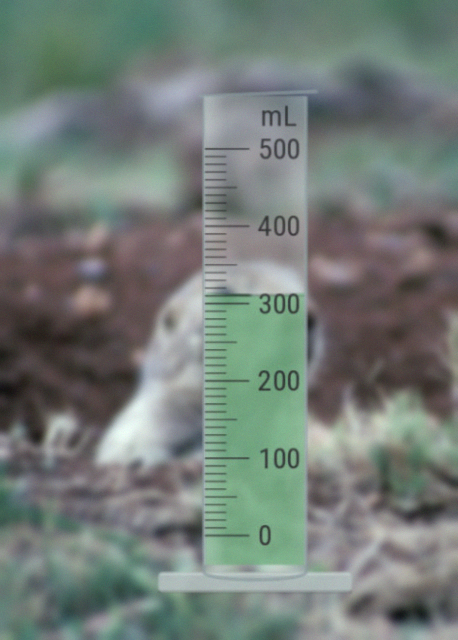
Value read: 310,mL
